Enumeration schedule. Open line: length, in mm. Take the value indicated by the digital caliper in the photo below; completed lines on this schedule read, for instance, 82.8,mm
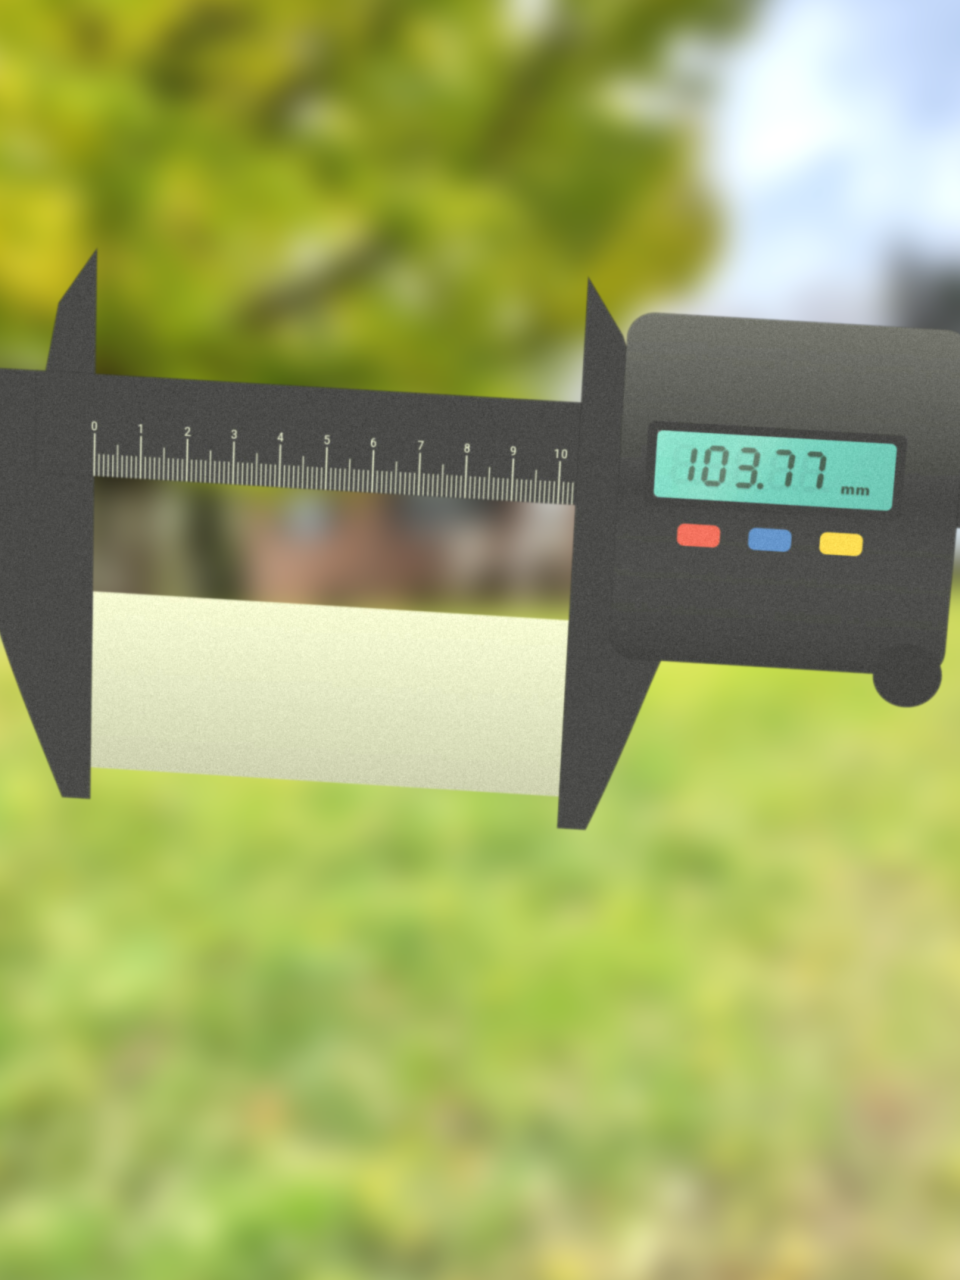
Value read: 103.77,mm
